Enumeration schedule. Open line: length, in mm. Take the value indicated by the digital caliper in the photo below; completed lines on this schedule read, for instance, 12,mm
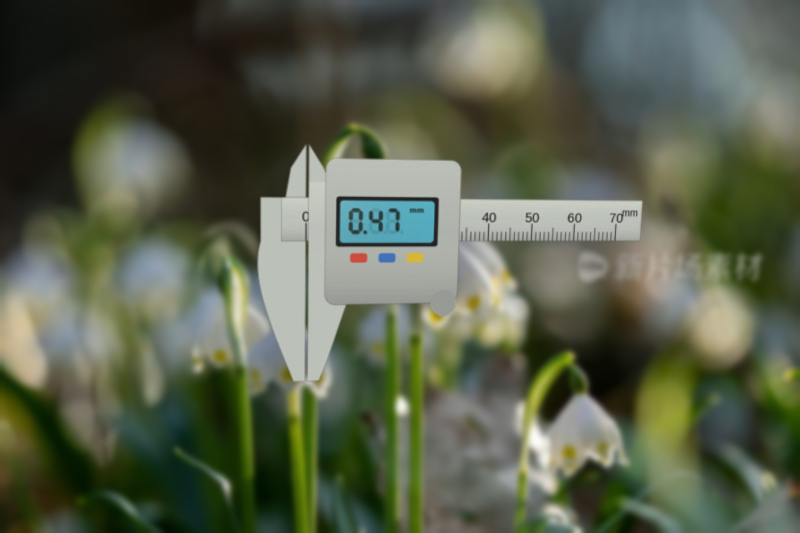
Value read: 0.47,mm
